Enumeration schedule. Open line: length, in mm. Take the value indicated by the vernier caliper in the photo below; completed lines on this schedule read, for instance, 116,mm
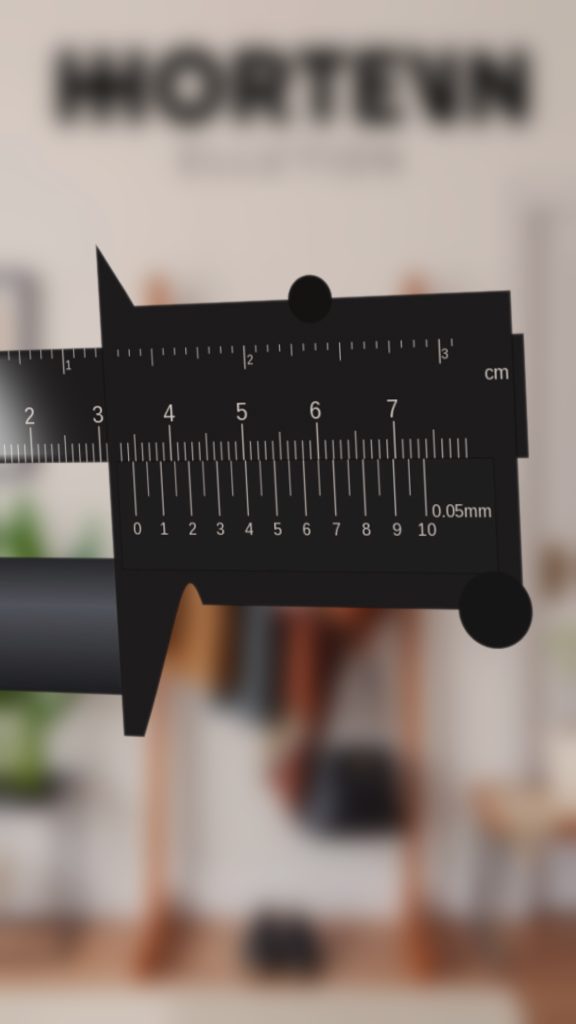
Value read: 34.6,mm
